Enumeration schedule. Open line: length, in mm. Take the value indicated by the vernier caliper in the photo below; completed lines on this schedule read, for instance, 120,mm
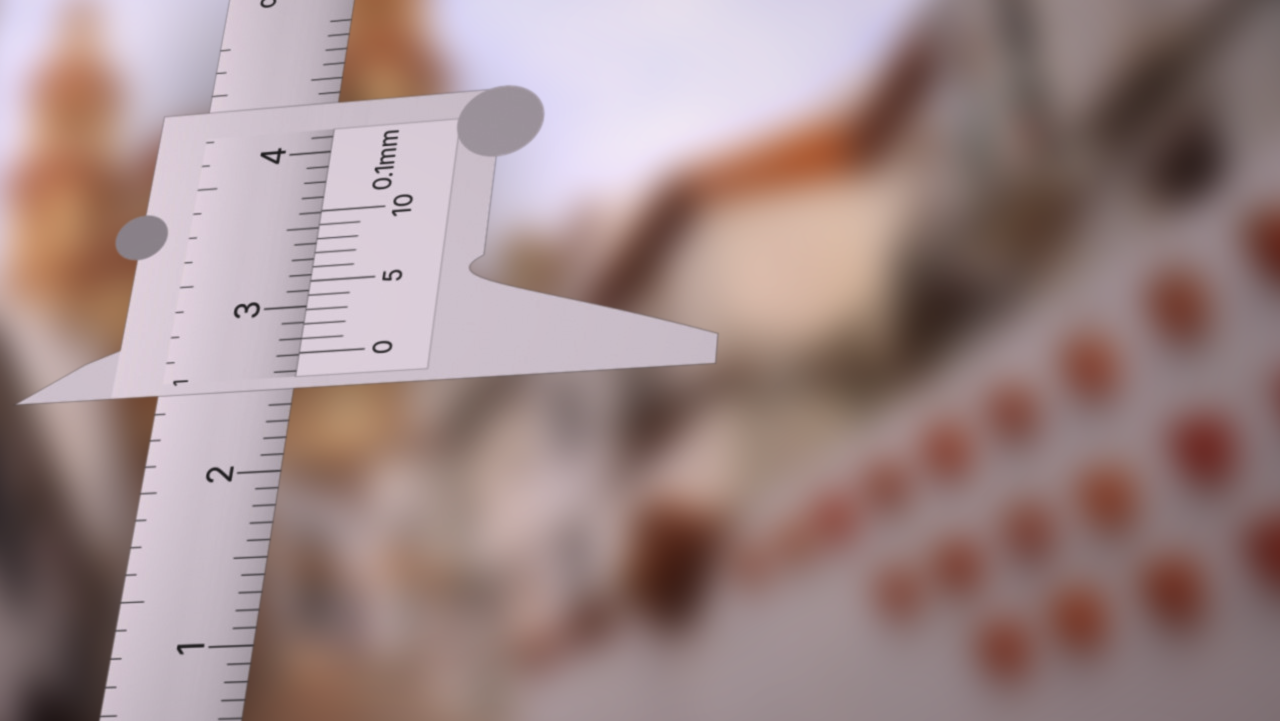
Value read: 27.1,mm
